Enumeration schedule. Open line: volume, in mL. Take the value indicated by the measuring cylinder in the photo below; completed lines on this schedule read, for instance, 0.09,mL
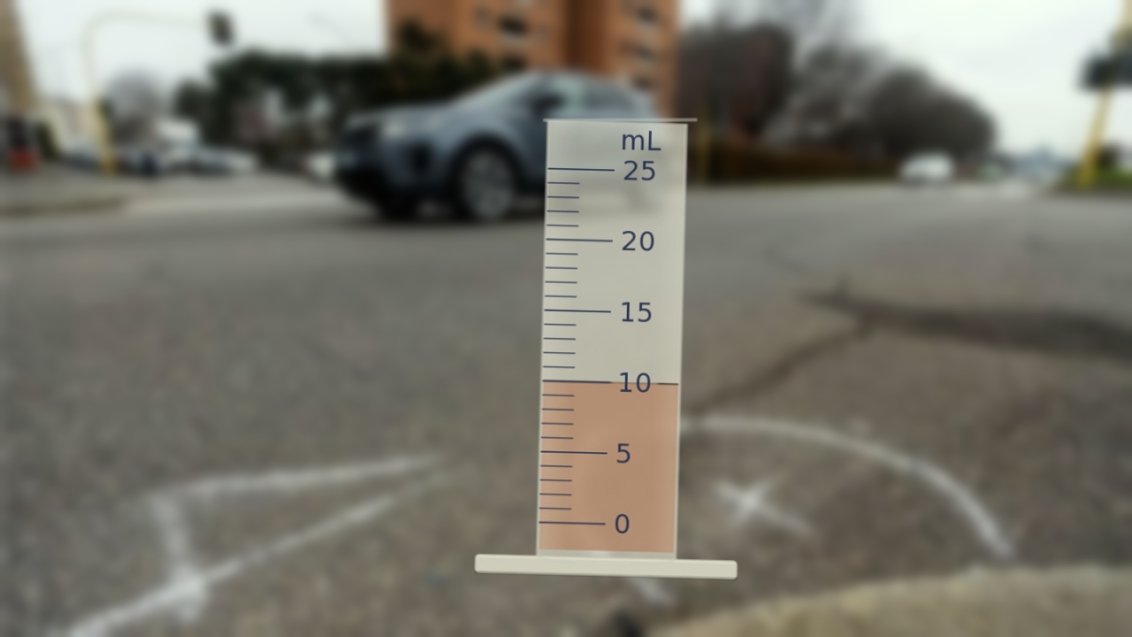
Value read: 10,mL
